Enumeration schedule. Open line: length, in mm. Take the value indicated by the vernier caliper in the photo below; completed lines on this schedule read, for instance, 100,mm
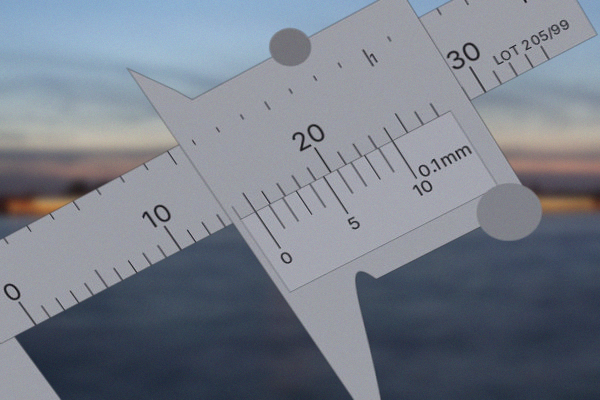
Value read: 15.0,mm
